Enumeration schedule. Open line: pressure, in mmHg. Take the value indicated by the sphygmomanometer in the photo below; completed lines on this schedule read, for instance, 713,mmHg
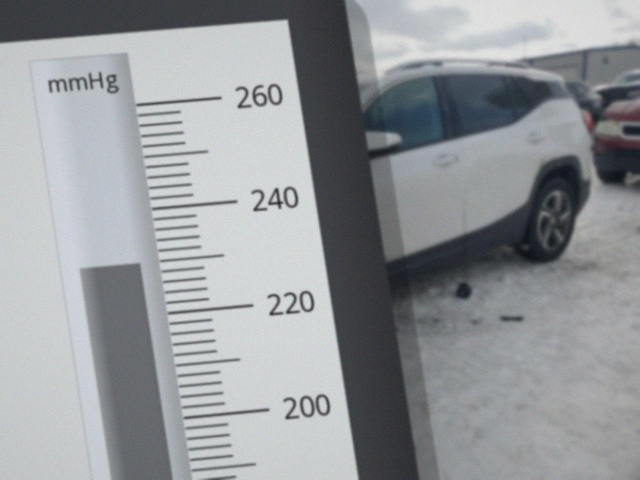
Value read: 230,mmHg
